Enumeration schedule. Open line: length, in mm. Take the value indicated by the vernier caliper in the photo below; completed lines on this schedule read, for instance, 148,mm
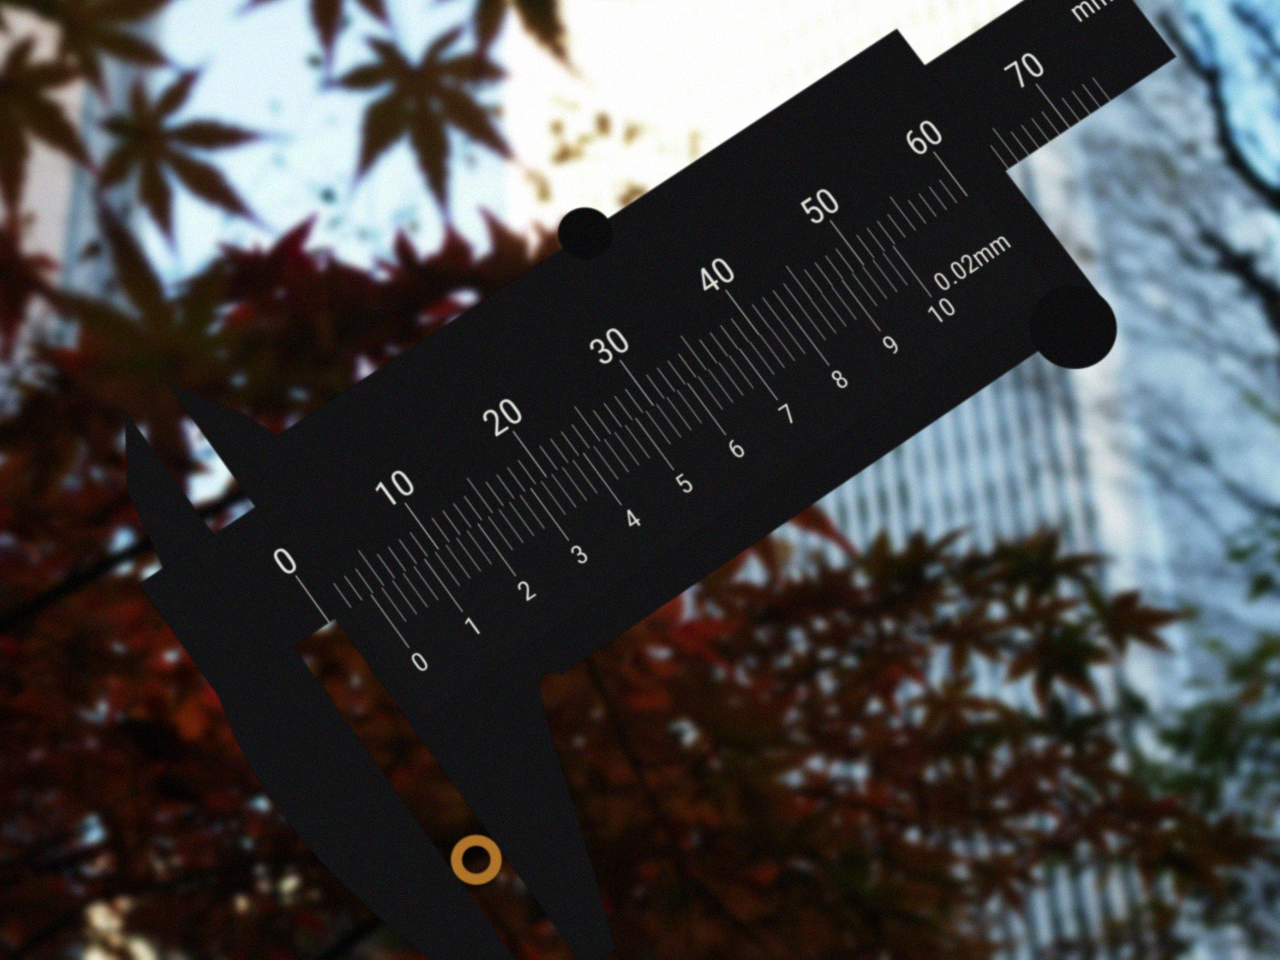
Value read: 3.8,mm
